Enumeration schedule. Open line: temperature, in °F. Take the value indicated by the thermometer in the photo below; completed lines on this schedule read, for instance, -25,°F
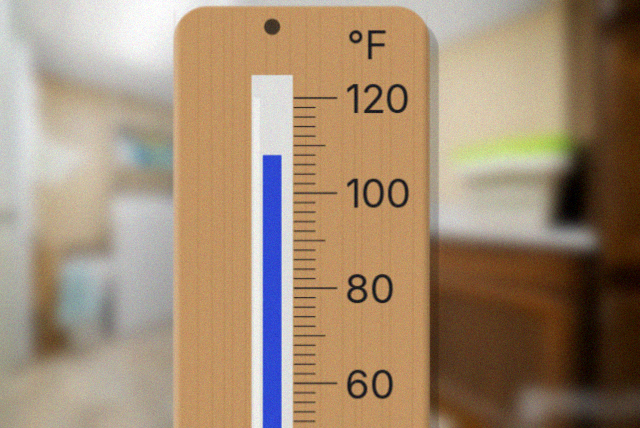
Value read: 108,°F
